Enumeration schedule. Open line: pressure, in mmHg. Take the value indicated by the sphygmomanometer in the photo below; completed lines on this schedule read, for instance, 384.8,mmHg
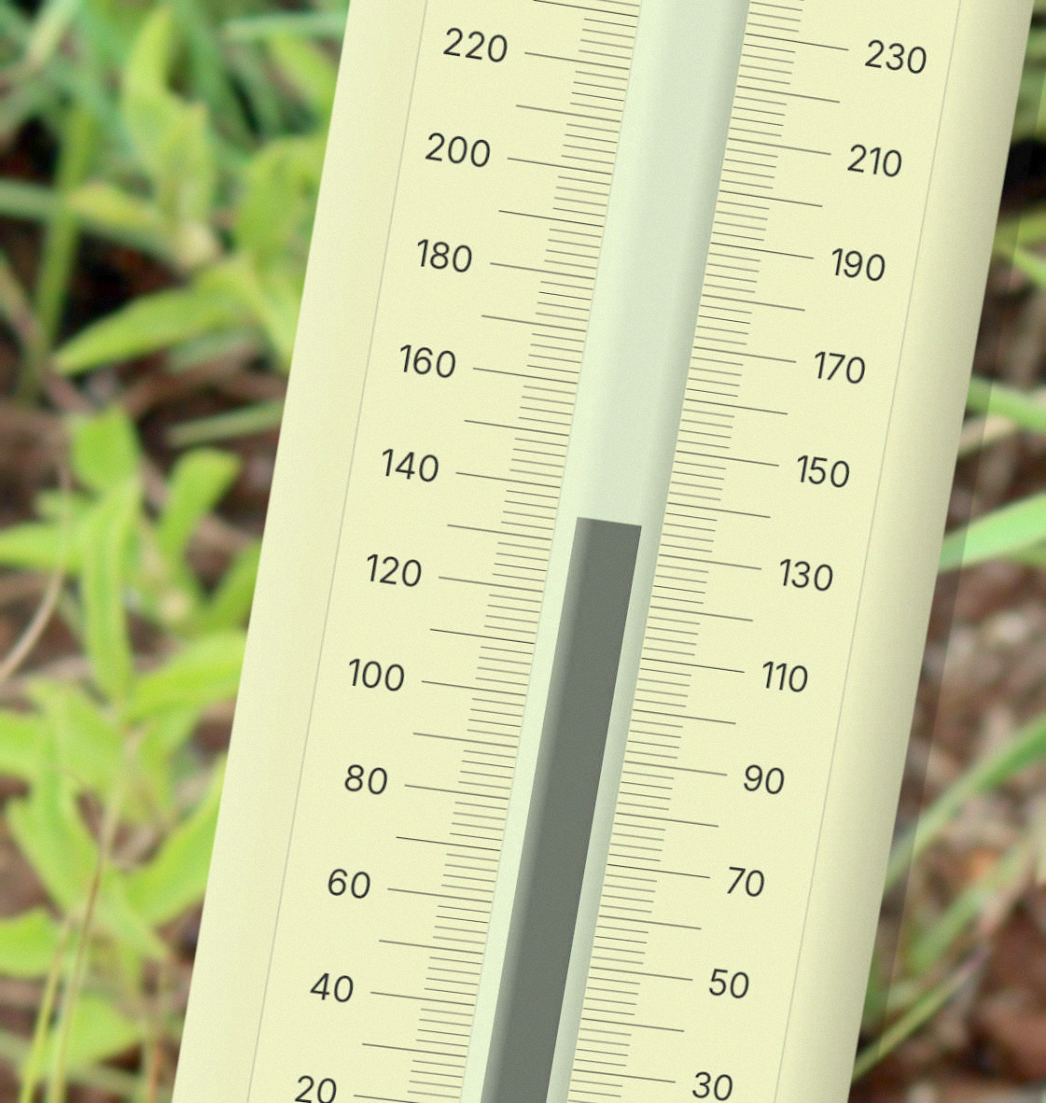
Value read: 135,mmHg
